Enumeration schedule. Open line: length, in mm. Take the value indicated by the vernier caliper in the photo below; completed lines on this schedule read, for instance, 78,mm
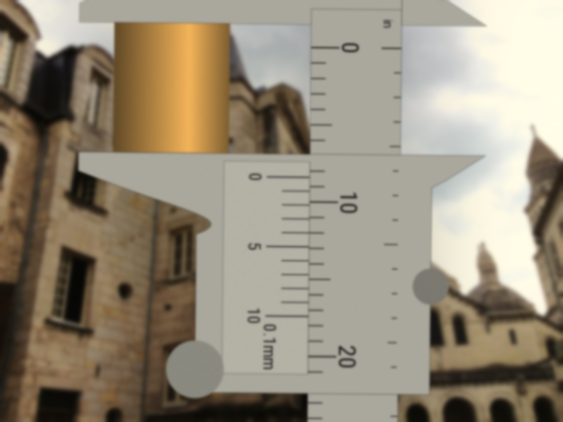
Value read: 8.4,mm
